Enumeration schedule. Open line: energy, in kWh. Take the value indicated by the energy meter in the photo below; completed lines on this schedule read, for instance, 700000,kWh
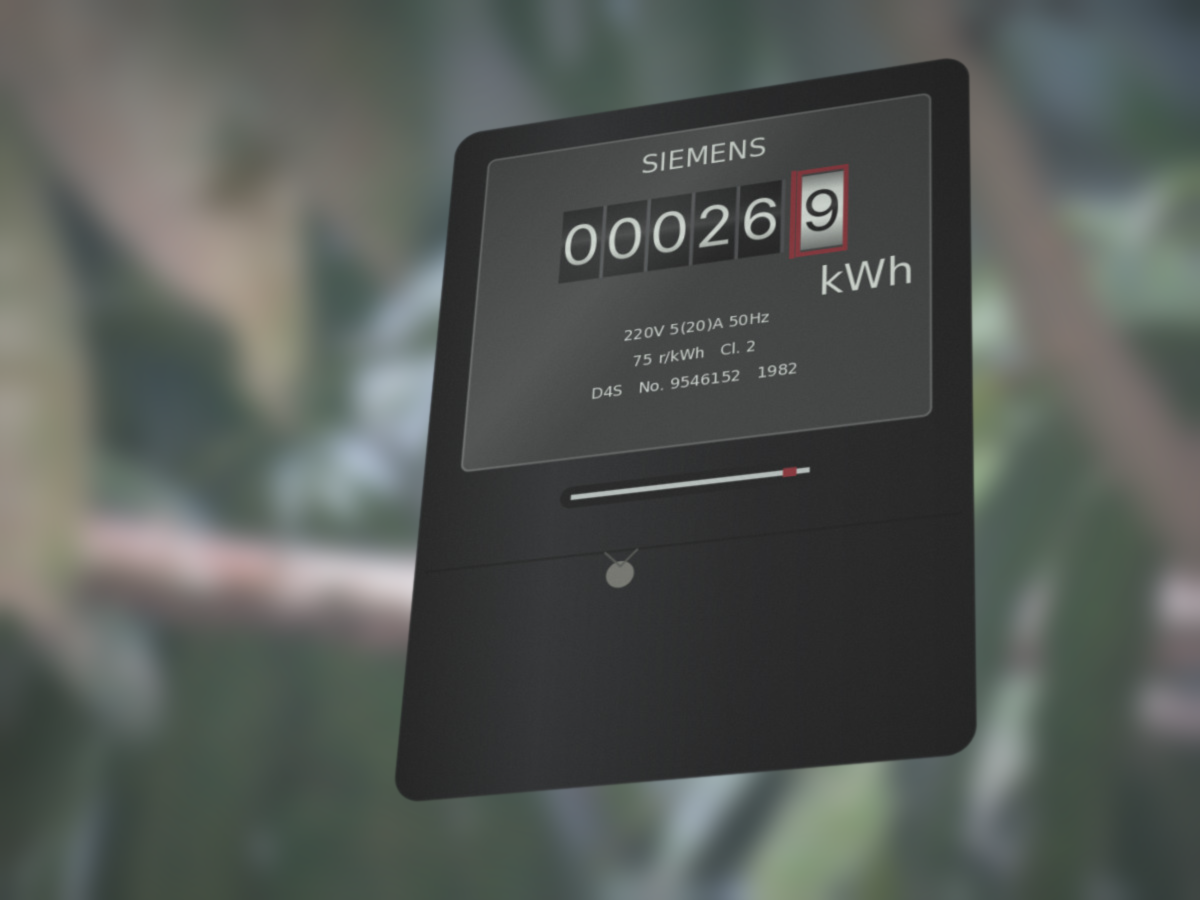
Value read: 26.9,kWh
